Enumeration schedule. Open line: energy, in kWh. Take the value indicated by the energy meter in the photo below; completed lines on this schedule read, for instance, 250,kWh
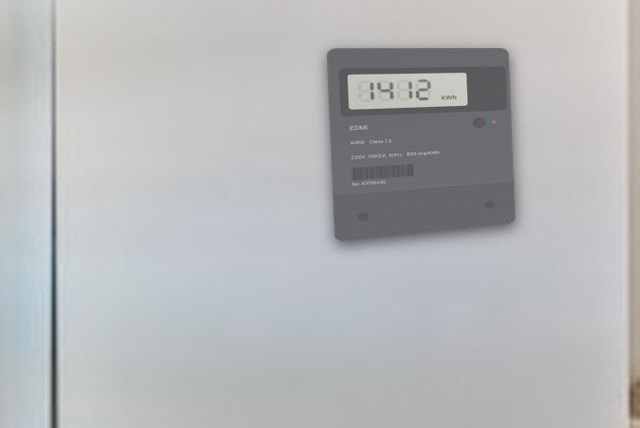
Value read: 1412,kWh
